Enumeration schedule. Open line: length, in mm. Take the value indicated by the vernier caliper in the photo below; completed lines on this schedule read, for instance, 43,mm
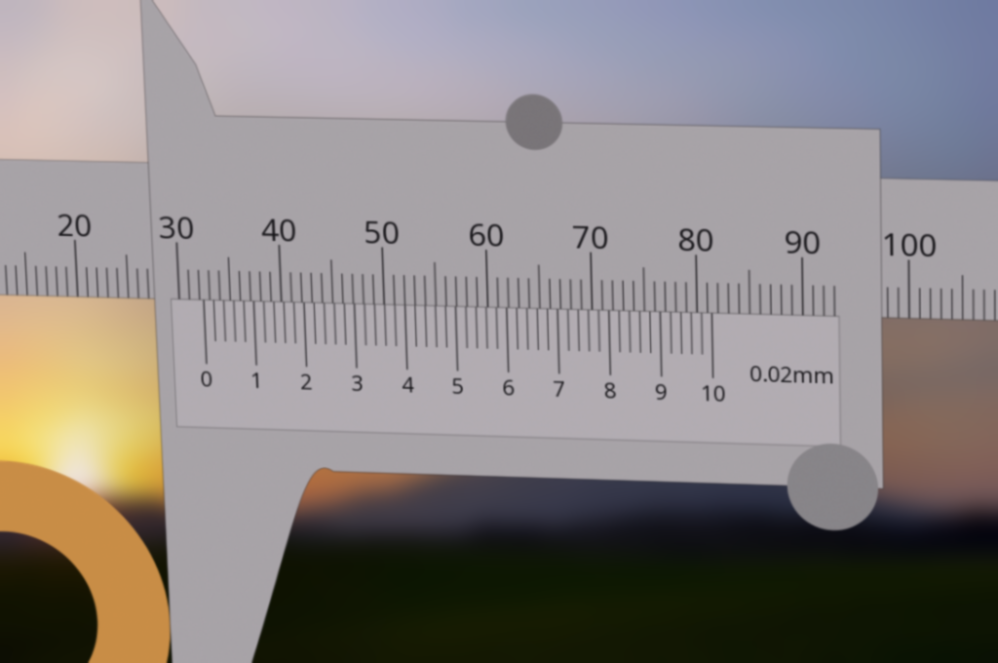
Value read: 32.4,mm
